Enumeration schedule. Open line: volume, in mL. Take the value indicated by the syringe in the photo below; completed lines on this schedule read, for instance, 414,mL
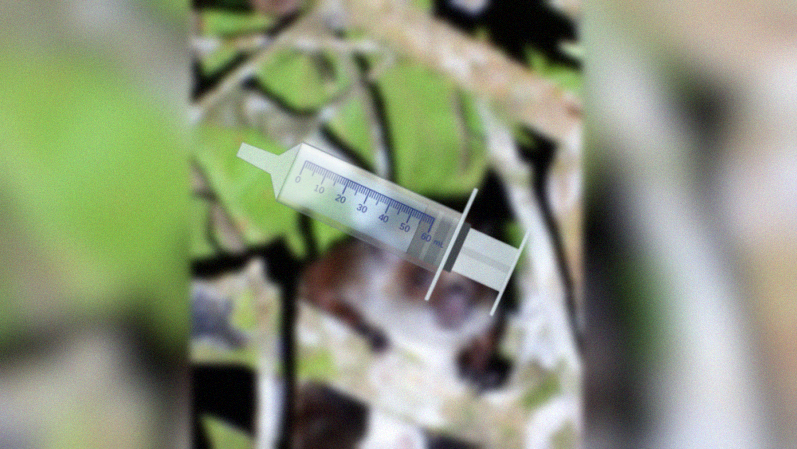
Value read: 55,mL
